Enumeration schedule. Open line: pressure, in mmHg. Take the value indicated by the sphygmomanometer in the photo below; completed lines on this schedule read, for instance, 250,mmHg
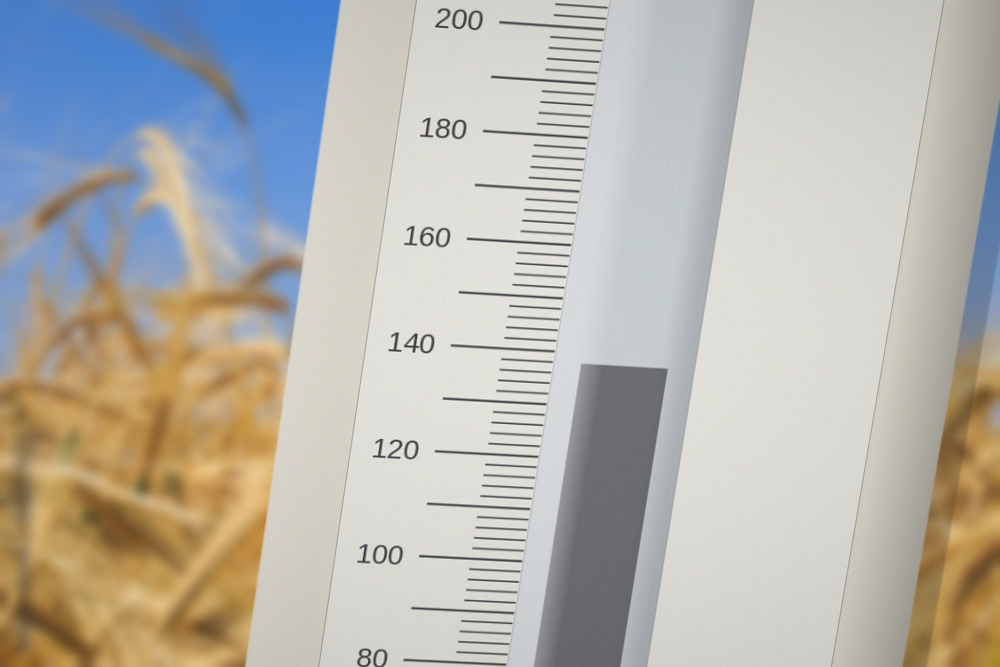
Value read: 138,mmHg
